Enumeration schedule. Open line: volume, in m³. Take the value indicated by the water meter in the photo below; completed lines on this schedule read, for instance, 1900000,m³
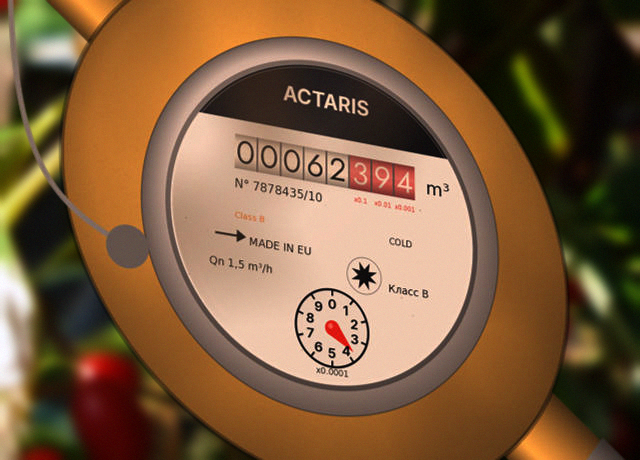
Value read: 62.3943,m³
